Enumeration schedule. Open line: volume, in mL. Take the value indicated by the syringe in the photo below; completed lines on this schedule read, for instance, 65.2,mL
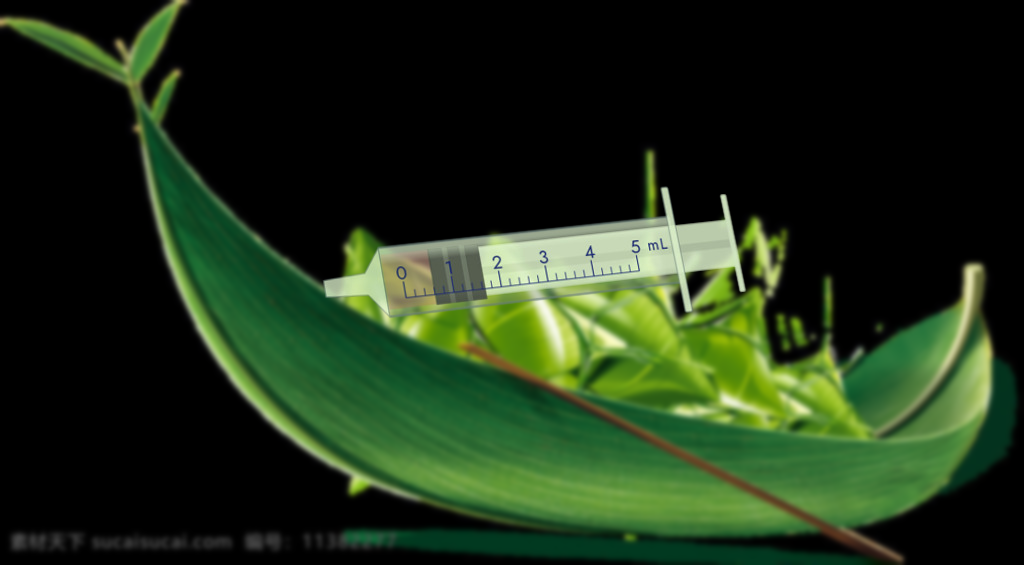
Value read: 0.6,mL
